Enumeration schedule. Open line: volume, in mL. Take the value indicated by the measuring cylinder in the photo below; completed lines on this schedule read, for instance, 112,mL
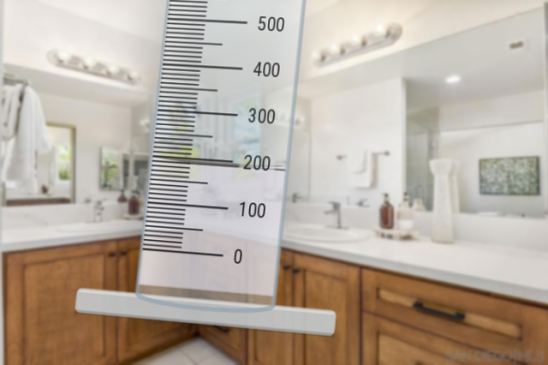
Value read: 190,mL
